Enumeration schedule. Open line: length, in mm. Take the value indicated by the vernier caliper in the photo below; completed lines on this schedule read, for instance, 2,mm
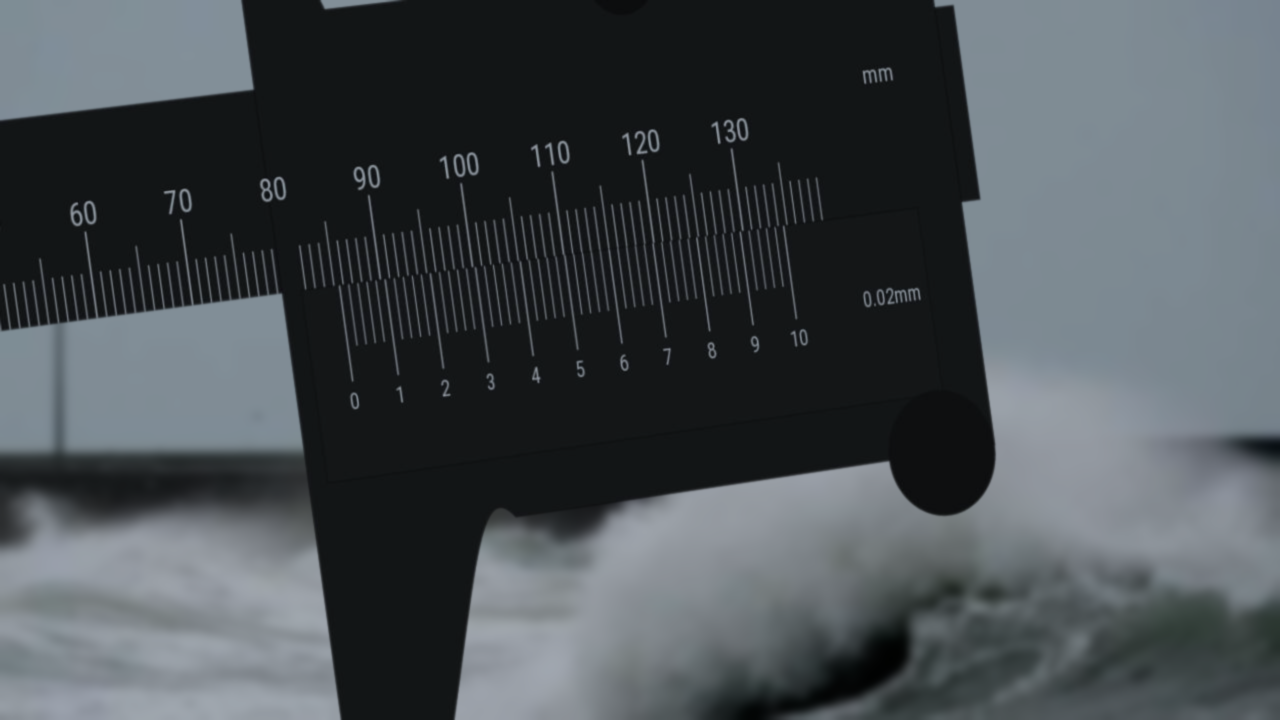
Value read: 85.6,mm
